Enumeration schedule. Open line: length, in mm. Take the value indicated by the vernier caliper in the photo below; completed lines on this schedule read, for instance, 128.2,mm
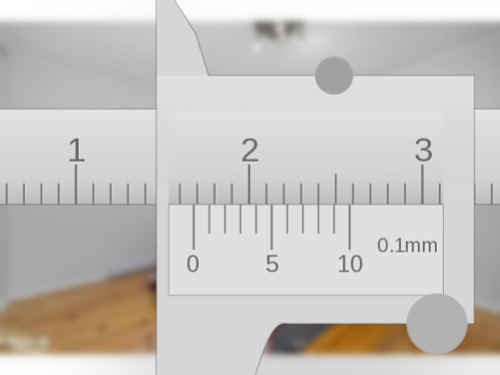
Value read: 16.8,mm
